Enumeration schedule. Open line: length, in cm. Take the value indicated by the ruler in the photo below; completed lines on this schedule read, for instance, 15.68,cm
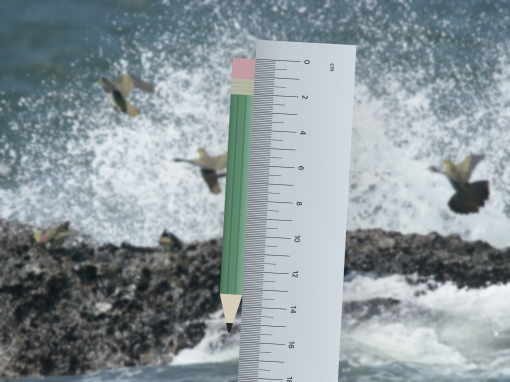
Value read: 15.5,cm
